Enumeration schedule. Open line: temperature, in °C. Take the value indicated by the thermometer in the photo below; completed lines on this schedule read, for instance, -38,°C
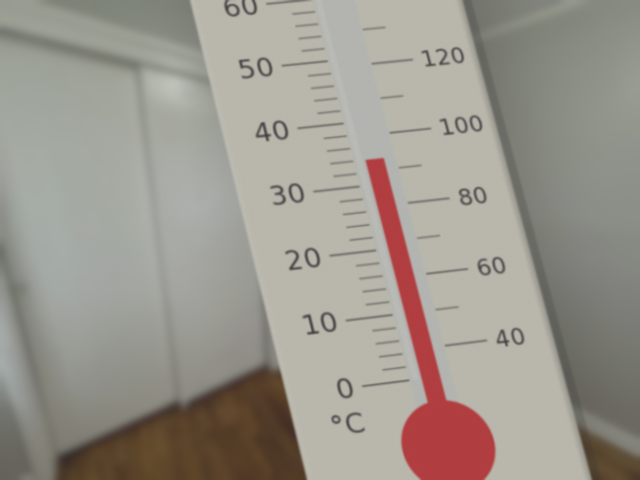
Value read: 34,°C
